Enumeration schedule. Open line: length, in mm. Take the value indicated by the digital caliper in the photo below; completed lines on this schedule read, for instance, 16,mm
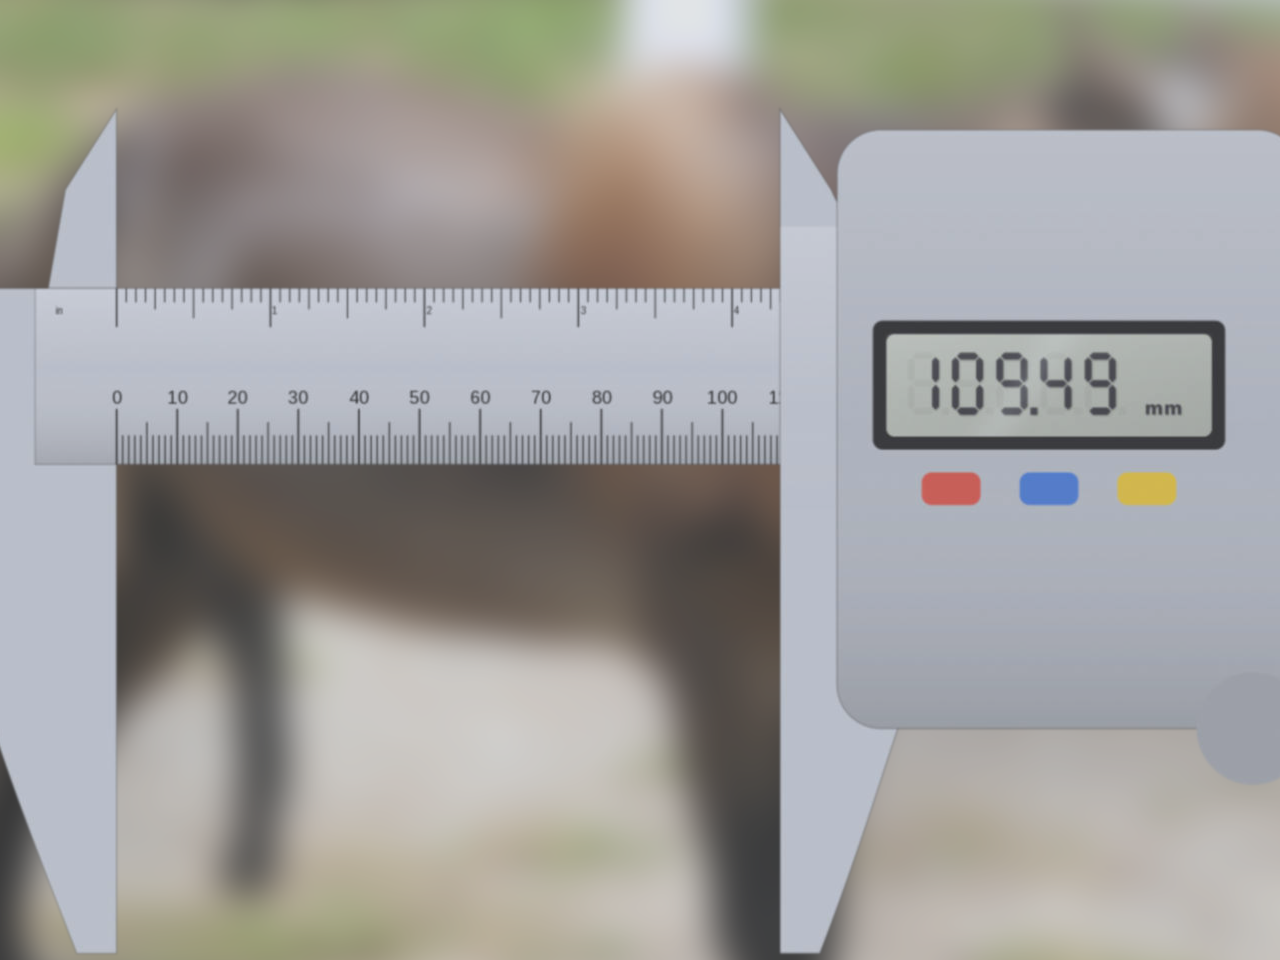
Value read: 109.49,mm
